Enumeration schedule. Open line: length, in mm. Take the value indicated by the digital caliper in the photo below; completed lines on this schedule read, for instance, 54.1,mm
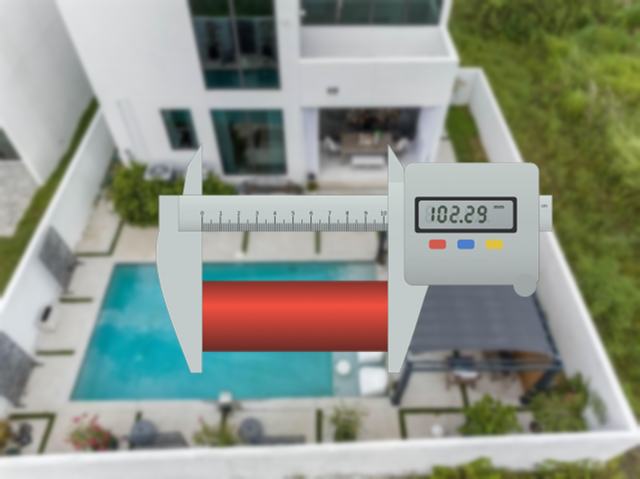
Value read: 102.29,mm
